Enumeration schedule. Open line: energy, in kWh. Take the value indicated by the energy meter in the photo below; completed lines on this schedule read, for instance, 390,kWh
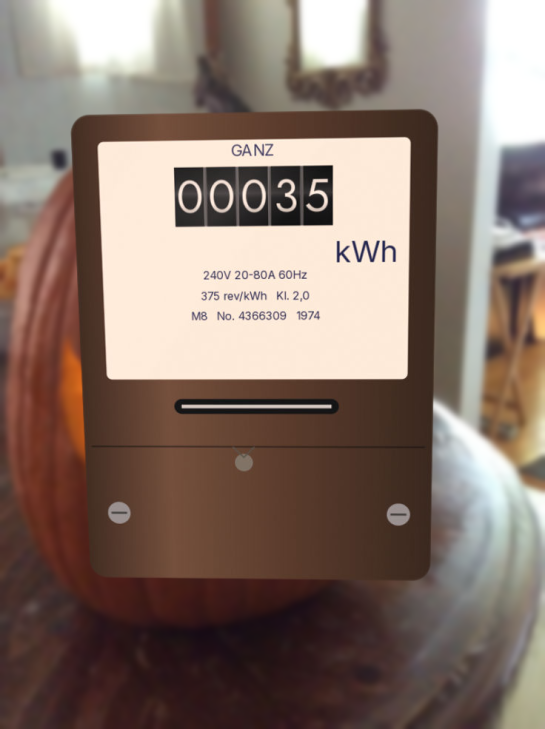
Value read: 35,kWh
